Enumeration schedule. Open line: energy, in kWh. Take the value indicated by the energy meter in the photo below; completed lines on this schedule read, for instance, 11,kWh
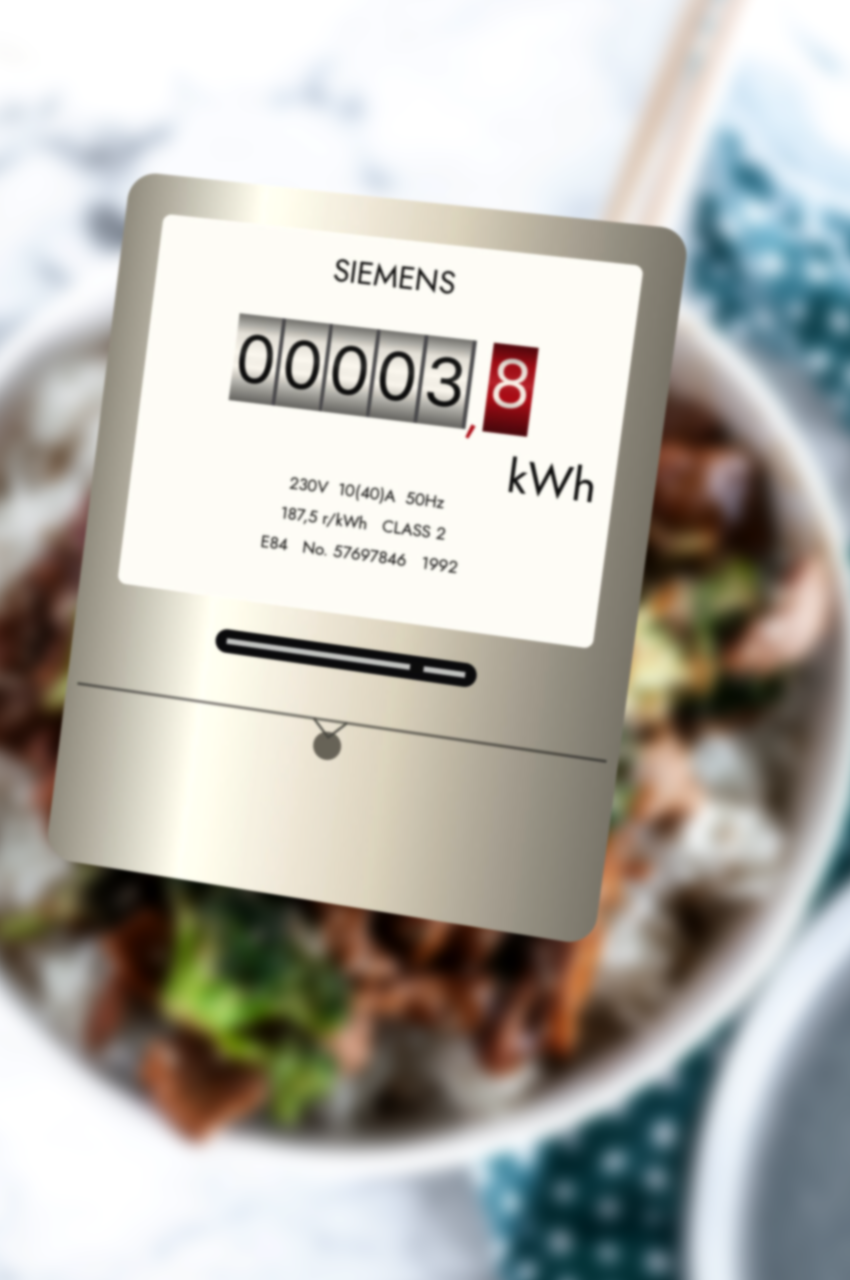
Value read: 3.8,kWh
